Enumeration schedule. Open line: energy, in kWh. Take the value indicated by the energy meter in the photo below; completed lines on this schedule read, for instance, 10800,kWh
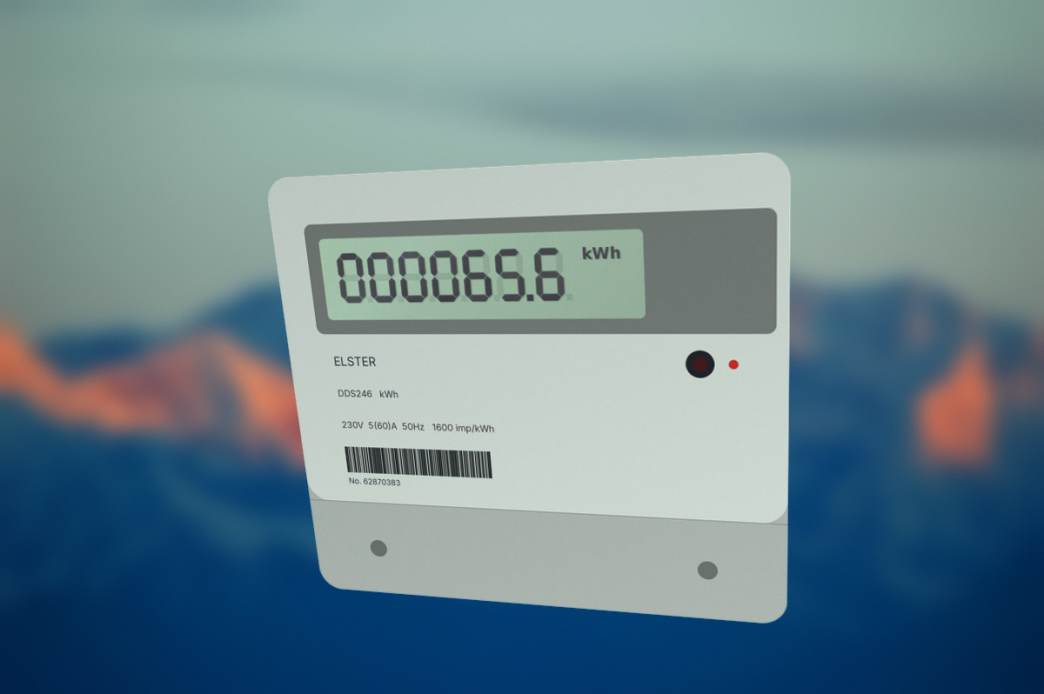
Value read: 65.6,kWh
